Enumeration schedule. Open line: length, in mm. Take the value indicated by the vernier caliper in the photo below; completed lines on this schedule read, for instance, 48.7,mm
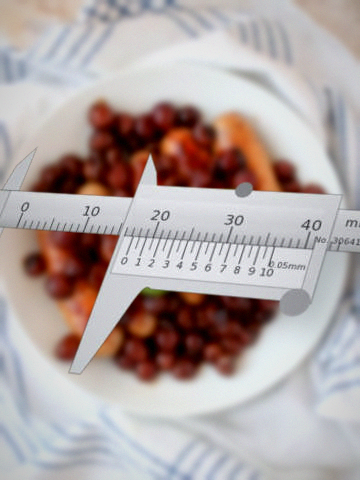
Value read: 17.2,mm
